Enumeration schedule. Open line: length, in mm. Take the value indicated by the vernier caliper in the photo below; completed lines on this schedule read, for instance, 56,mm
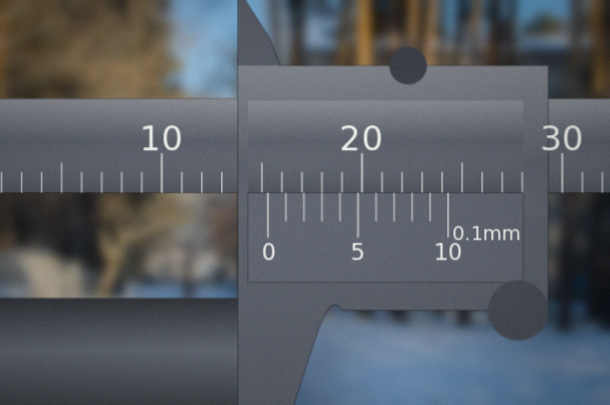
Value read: 15.3,mm
